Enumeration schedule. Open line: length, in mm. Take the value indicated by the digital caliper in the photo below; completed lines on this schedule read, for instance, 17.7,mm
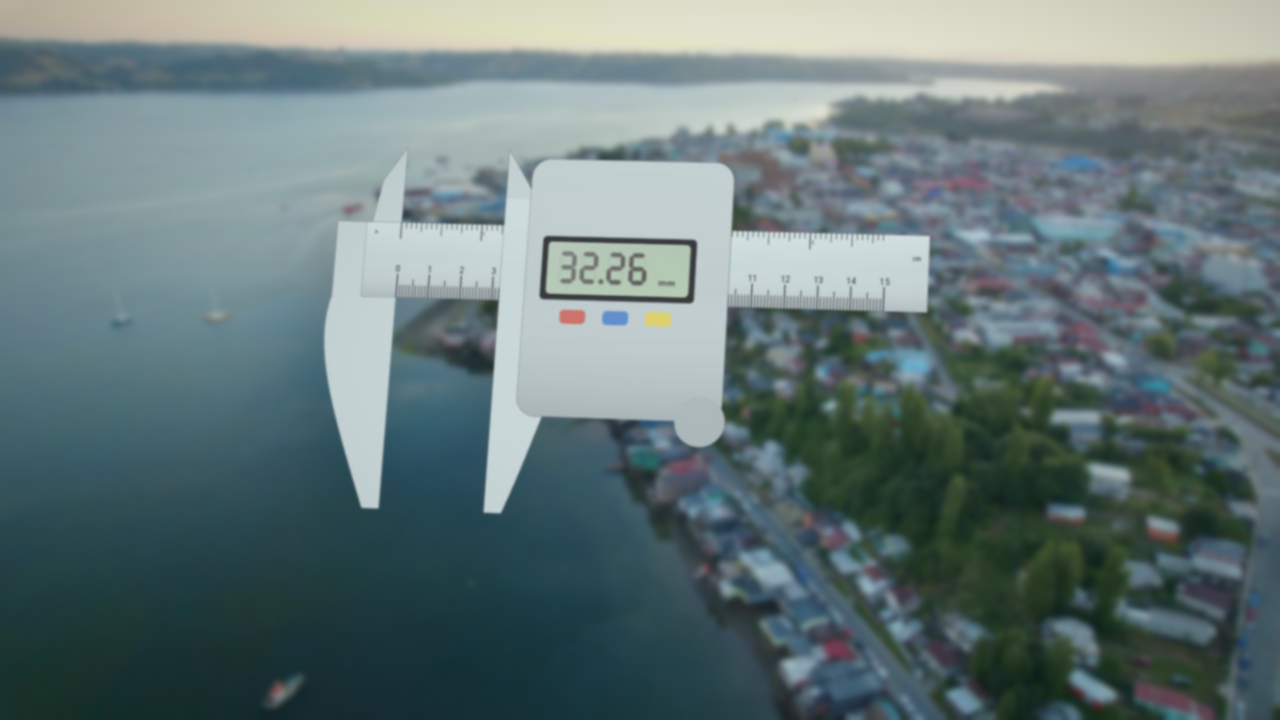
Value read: 32.26,mm
